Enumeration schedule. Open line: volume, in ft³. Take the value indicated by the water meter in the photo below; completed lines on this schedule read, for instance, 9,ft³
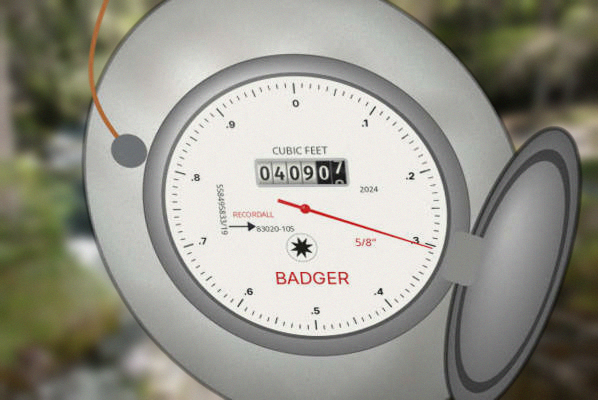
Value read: 40907.30,ft³
